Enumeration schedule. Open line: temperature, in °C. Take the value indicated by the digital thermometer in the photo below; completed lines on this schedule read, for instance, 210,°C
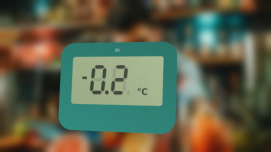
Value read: -0.2,°C
